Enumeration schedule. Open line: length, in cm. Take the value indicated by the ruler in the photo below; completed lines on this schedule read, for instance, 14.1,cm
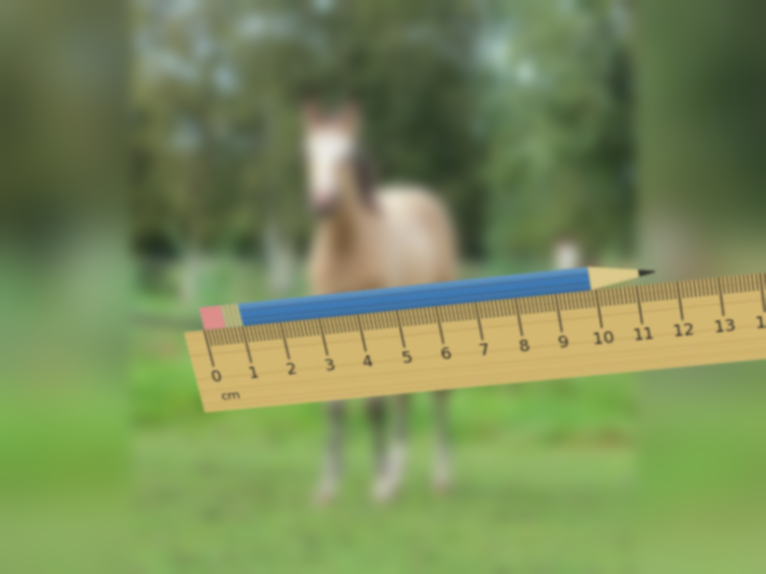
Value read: 11.5,cm
